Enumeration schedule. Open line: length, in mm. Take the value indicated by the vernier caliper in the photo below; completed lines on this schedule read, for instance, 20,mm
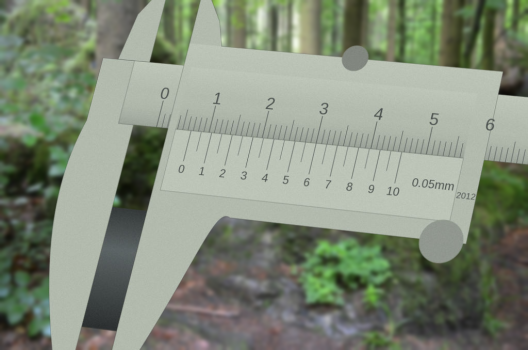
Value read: 6.6,mm
